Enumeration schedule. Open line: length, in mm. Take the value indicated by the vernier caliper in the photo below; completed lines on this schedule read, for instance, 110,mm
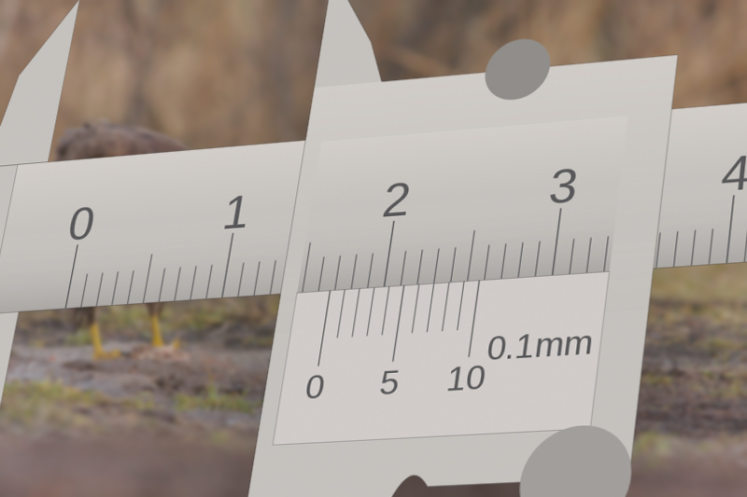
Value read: 16.7,mm
